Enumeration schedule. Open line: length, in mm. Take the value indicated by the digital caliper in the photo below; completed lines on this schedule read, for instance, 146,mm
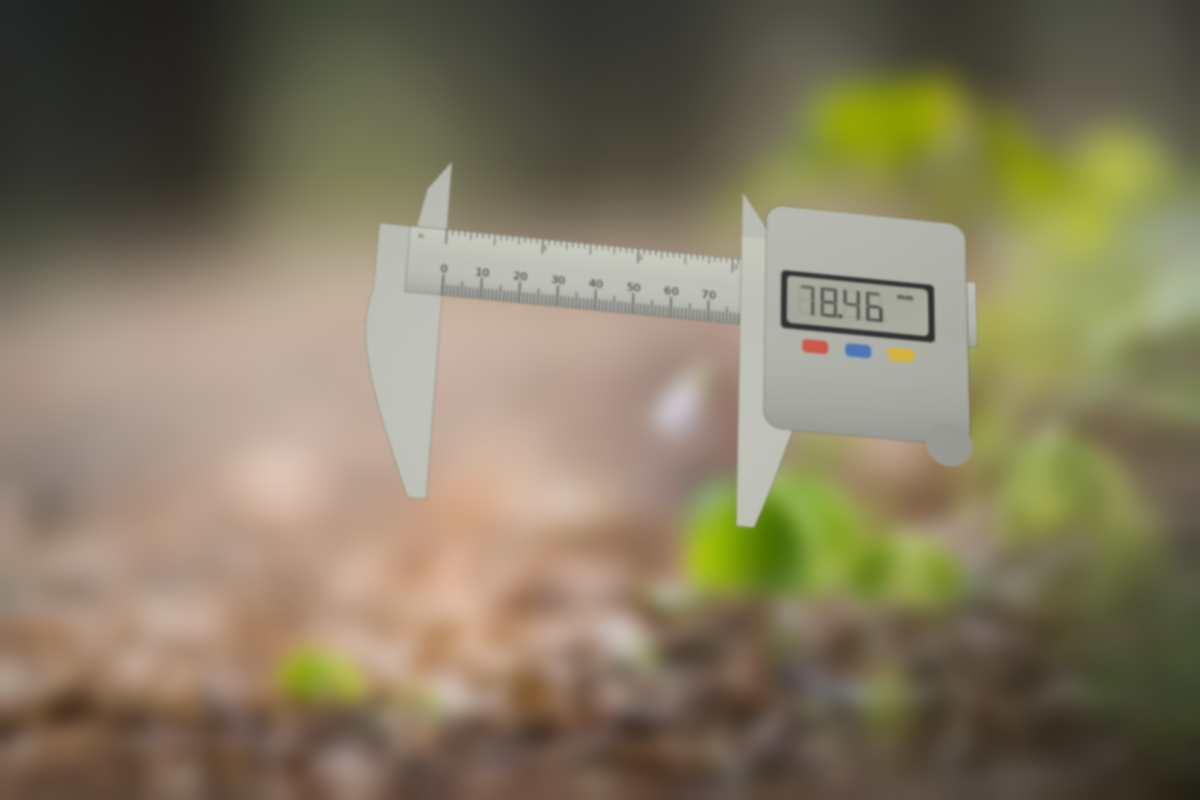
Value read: 78.46,mm
